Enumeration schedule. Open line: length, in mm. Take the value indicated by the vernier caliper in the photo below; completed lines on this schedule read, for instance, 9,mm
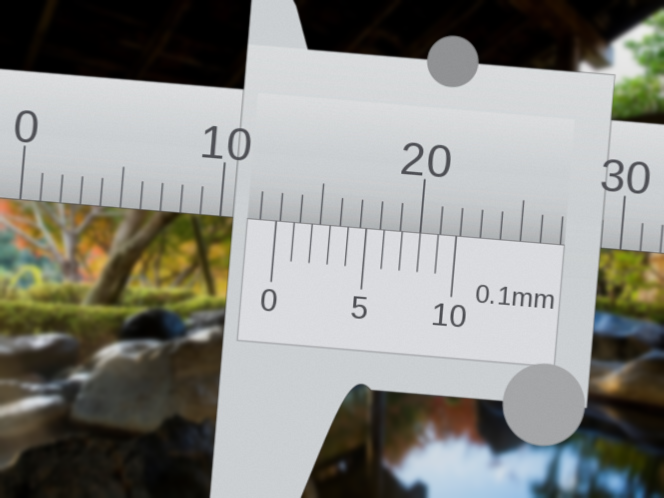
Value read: 12.8,mm
